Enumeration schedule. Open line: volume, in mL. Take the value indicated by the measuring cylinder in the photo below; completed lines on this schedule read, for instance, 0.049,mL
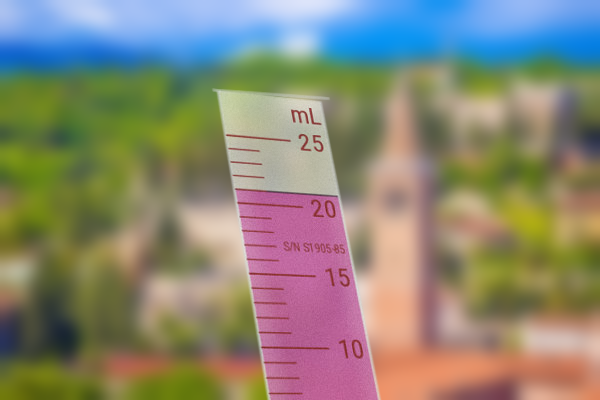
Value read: 21,mL
